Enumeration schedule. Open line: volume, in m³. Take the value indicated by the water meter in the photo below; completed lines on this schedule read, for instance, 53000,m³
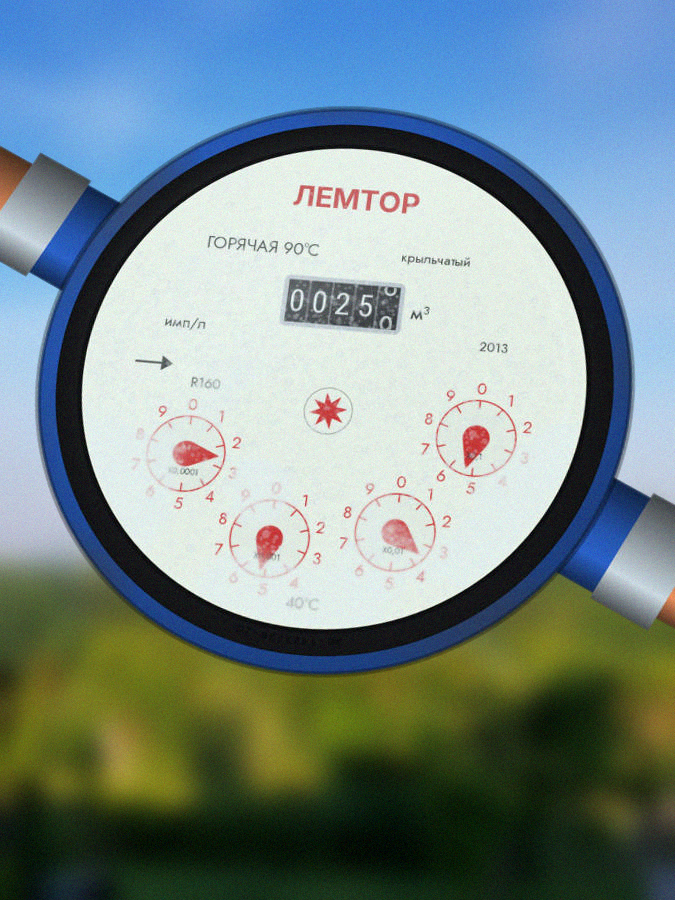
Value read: 258.5352,m³
